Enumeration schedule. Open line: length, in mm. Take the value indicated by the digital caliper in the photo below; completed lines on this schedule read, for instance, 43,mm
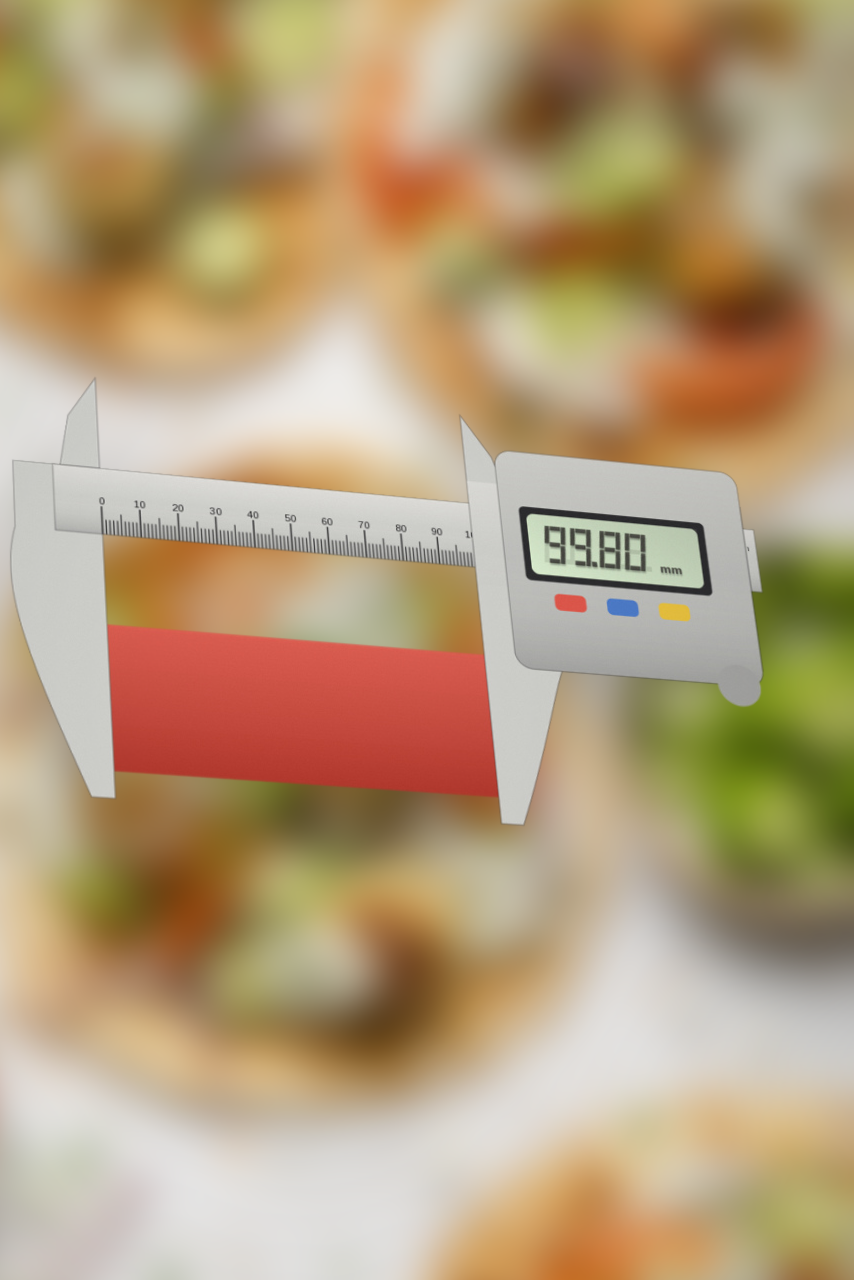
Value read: 99.80,mm
